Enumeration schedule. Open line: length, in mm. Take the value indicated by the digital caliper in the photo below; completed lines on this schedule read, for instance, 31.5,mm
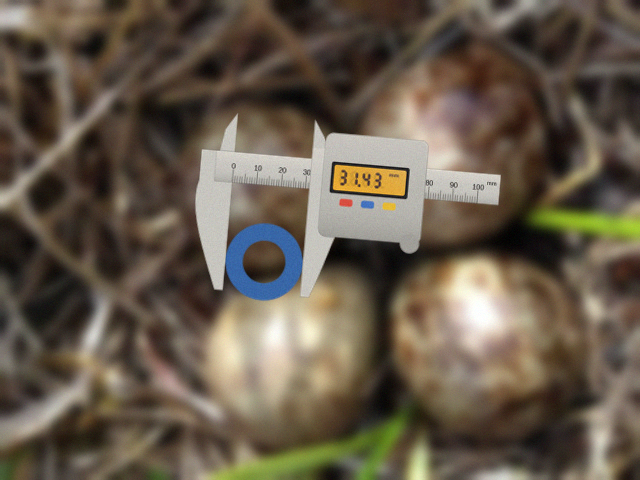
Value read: 31.43,mm
